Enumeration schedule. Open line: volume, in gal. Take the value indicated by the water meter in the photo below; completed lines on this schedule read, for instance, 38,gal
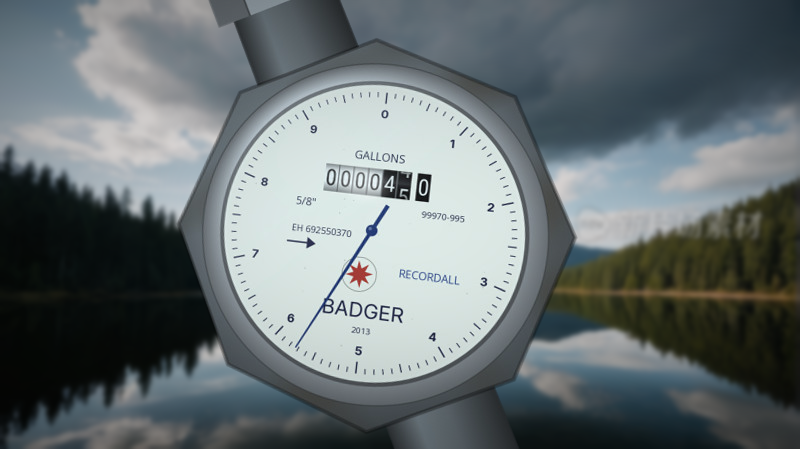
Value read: 445.7,gal
